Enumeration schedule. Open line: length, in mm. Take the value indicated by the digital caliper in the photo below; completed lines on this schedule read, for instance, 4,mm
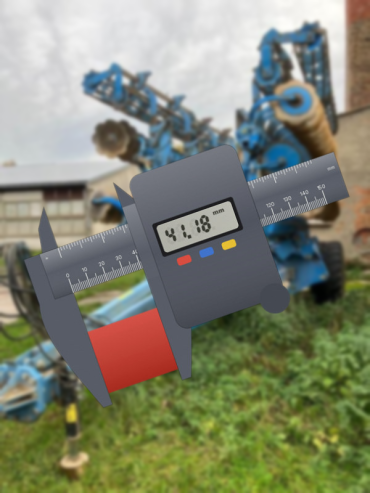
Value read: 41.18,mm
